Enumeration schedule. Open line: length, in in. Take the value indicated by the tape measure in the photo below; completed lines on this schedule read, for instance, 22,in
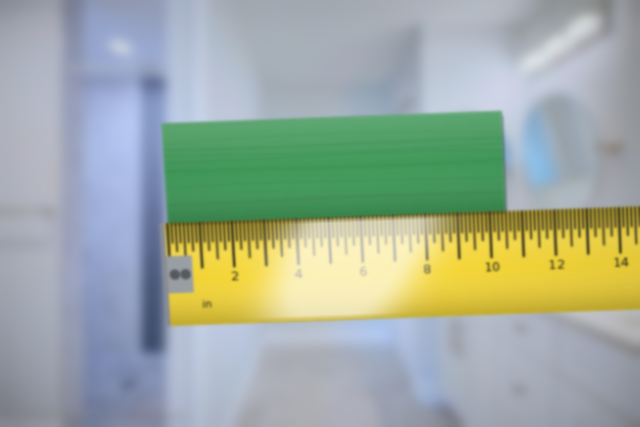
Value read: 10.5,in
